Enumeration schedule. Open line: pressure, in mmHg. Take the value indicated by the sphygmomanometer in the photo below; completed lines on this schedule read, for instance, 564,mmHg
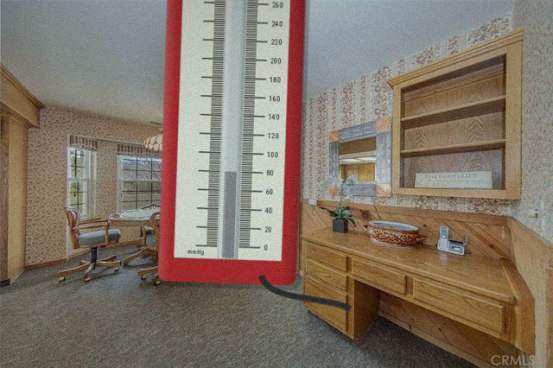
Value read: 80,mmHg
